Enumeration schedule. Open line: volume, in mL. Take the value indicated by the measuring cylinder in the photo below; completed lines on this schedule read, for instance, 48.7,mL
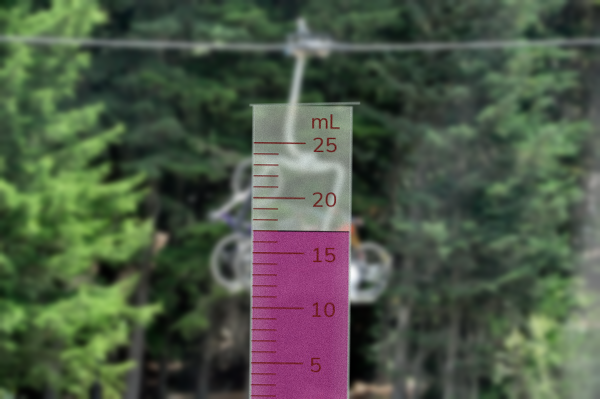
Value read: 17,mL
